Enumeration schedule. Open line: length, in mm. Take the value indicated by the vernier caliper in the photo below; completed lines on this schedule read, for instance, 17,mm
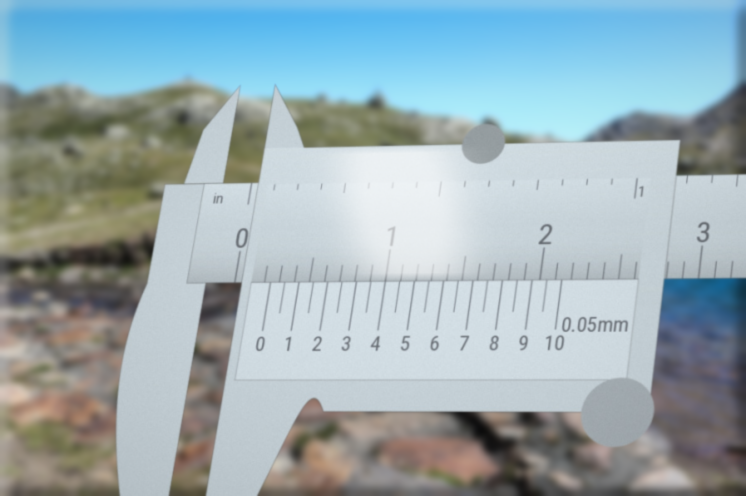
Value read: 2.4,mm
